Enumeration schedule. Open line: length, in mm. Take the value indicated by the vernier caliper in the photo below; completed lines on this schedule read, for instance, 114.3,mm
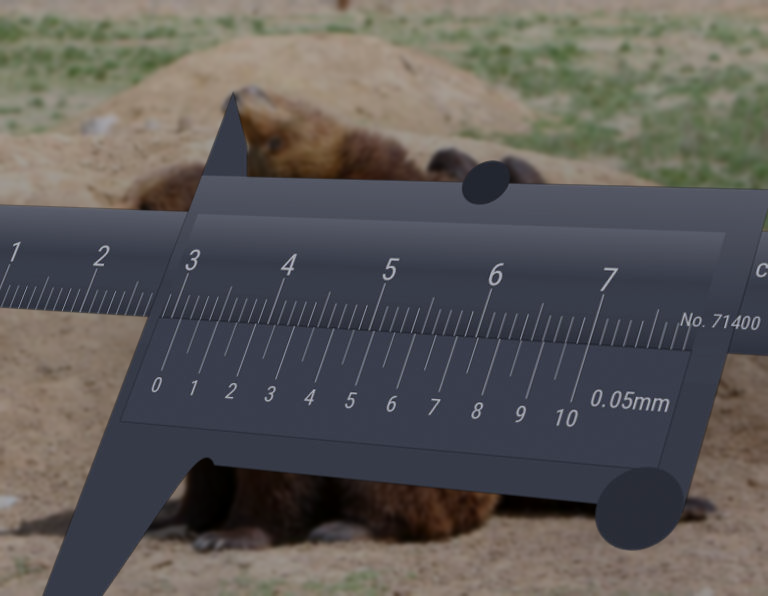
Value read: 31.0,mm
